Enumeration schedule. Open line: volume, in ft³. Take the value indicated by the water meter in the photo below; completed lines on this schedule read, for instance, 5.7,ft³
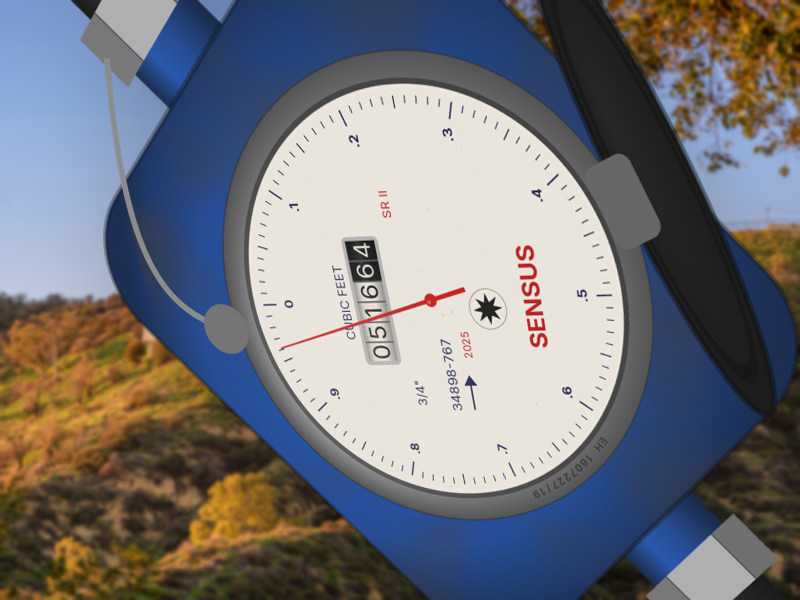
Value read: 51663.96,ft³
